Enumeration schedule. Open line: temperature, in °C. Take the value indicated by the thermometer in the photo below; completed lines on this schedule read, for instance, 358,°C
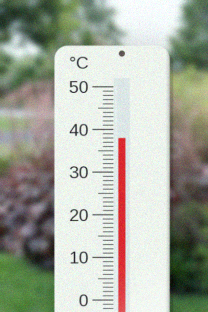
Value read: 38,°C
